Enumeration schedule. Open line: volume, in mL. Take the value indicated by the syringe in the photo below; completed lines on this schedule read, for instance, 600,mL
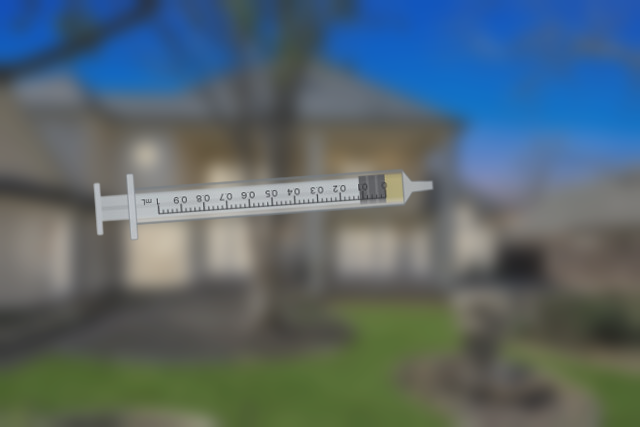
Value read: 0,mL
